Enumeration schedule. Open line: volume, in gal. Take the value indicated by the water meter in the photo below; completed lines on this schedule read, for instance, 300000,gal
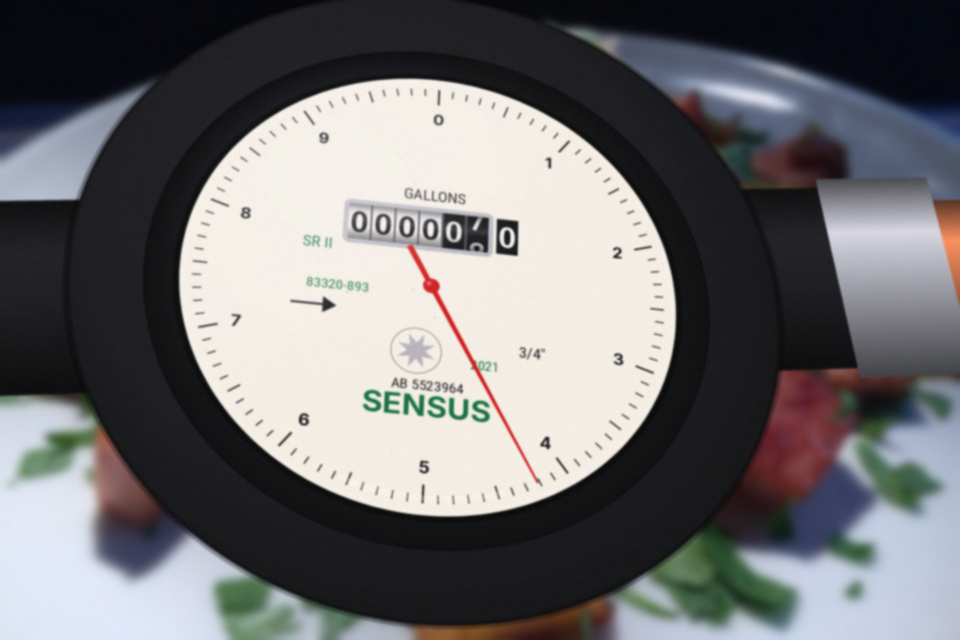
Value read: 74.2,gal
